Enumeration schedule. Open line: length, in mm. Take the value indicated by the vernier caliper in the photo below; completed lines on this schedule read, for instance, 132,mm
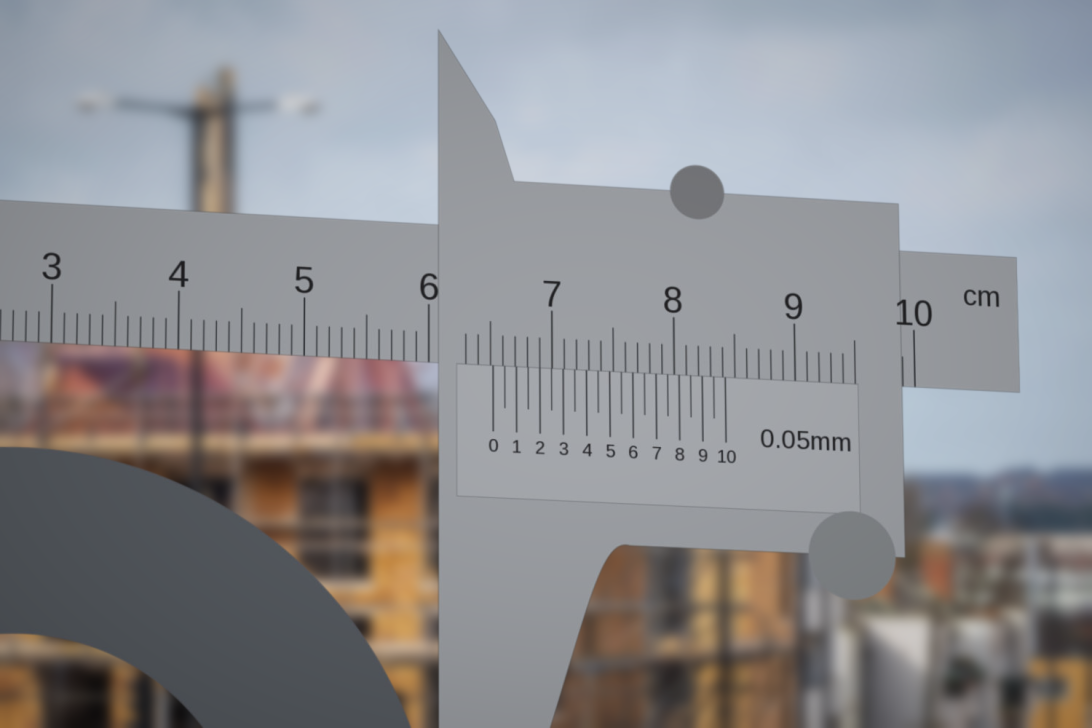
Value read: 65.2,mm
